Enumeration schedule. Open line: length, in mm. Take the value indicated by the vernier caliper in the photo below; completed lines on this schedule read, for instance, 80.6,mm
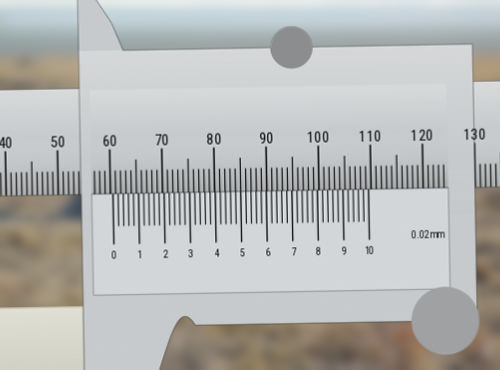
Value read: 60.5,mm
